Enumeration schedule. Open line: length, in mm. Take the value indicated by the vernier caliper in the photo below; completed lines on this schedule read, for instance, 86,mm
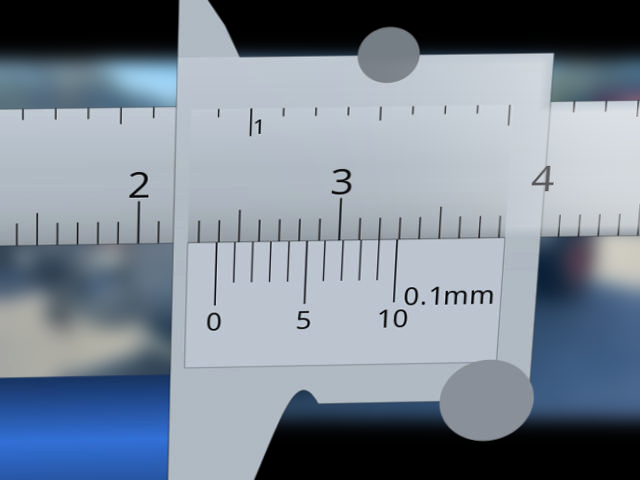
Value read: 23.9,mm
